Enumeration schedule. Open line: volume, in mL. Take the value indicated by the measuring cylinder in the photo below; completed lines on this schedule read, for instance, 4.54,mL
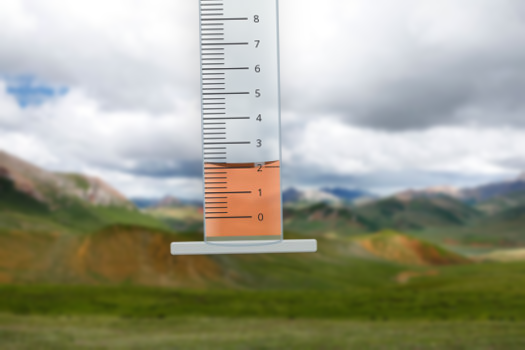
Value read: 2,mL
